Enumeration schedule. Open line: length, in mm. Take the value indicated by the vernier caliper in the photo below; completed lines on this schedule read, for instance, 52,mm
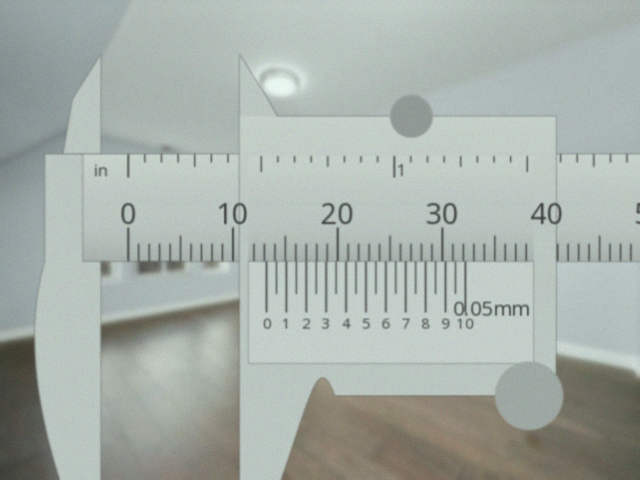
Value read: 13.2,mm
